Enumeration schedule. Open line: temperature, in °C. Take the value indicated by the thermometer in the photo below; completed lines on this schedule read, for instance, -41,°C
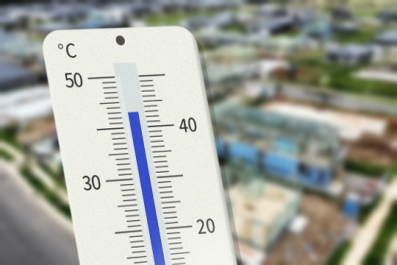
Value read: 43,°C
